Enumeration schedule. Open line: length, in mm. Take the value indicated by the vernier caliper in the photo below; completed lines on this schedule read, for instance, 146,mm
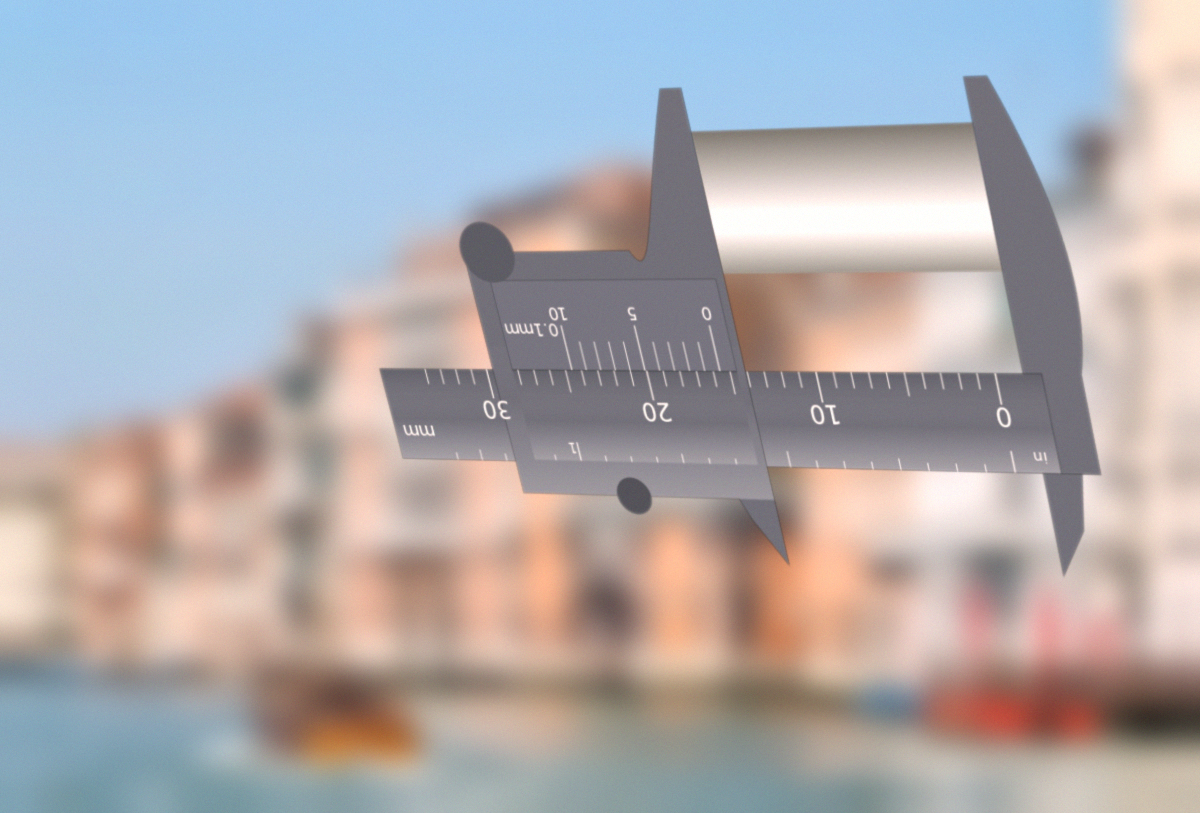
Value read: 15.6,mm
